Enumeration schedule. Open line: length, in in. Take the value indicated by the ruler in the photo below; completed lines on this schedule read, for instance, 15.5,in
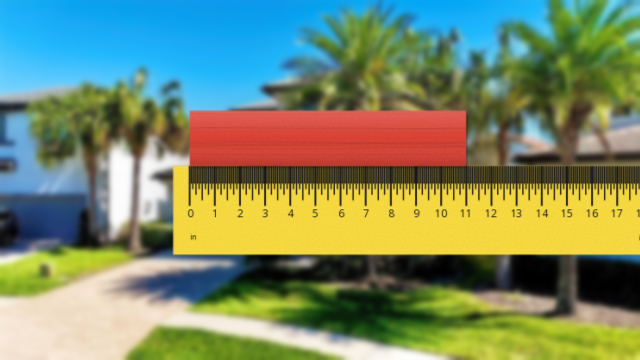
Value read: 11,in
